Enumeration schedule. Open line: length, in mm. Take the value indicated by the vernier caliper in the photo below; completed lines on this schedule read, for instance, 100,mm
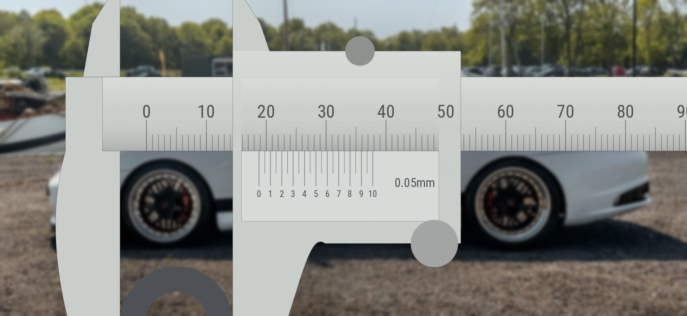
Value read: 18.8,mm
